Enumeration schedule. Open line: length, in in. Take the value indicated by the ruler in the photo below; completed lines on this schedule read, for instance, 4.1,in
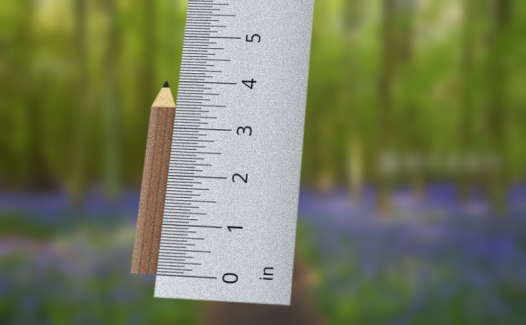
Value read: 4,in
